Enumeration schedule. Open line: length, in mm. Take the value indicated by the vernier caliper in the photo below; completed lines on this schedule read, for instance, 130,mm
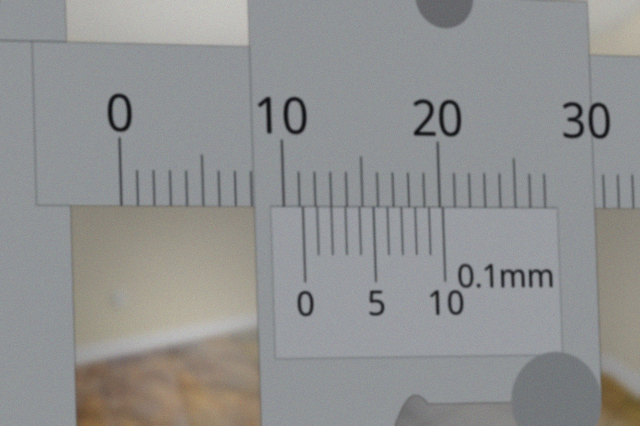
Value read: 11.2,mm
